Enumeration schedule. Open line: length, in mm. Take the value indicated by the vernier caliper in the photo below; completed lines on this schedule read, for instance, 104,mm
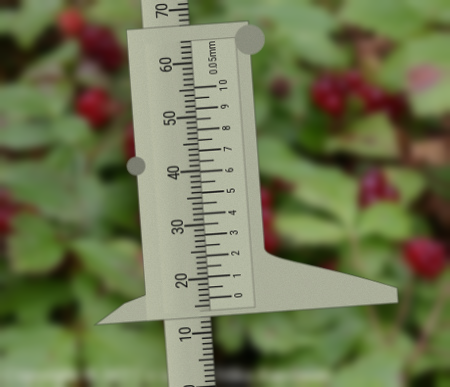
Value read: 16.4,mm
